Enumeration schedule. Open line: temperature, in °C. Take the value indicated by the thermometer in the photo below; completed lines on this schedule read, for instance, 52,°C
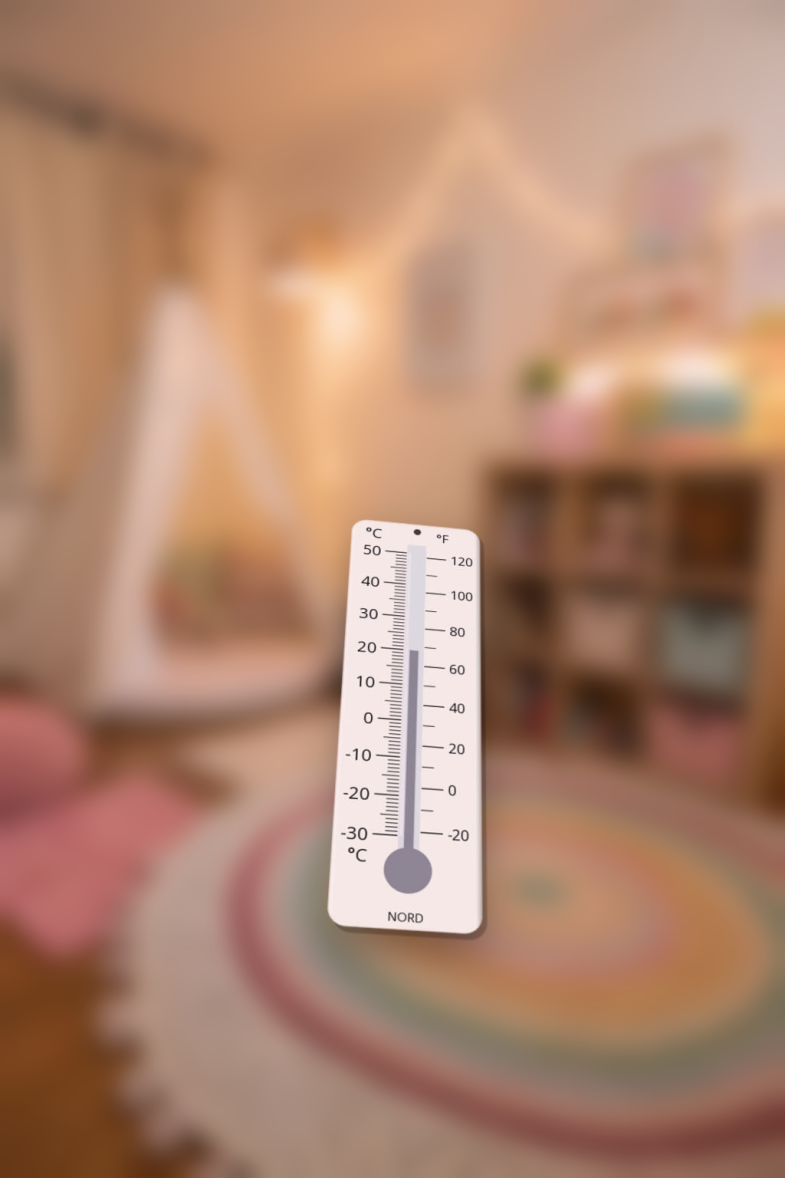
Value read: 20,°C
